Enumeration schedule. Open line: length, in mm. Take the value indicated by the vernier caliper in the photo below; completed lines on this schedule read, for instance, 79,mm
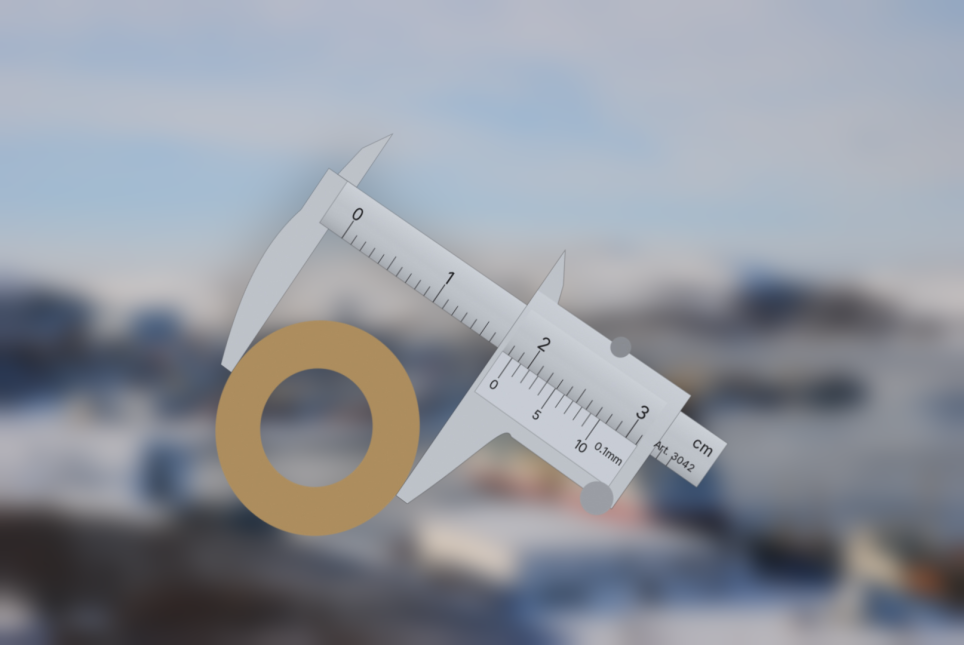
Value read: 18.4,mm
